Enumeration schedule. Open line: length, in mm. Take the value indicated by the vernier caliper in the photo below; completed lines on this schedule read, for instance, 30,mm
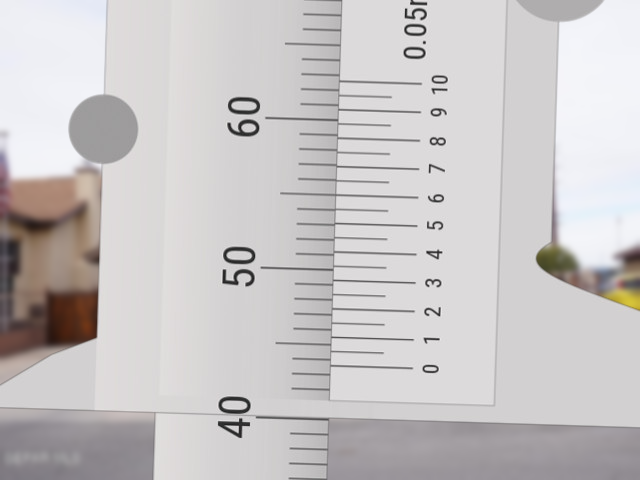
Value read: 43.6,mm
